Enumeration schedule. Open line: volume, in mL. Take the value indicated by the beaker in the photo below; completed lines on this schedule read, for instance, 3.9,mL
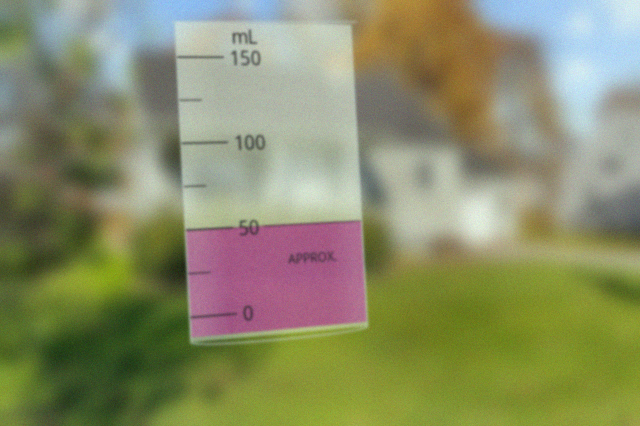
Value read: 50,mL
